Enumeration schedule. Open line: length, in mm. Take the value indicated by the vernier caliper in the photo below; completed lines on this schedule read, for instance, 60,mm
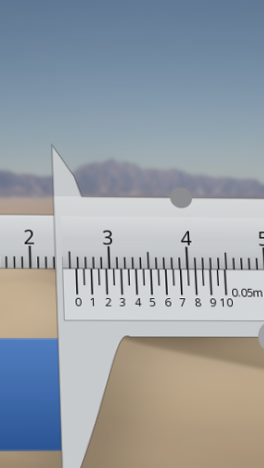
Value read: 25.8,mm
